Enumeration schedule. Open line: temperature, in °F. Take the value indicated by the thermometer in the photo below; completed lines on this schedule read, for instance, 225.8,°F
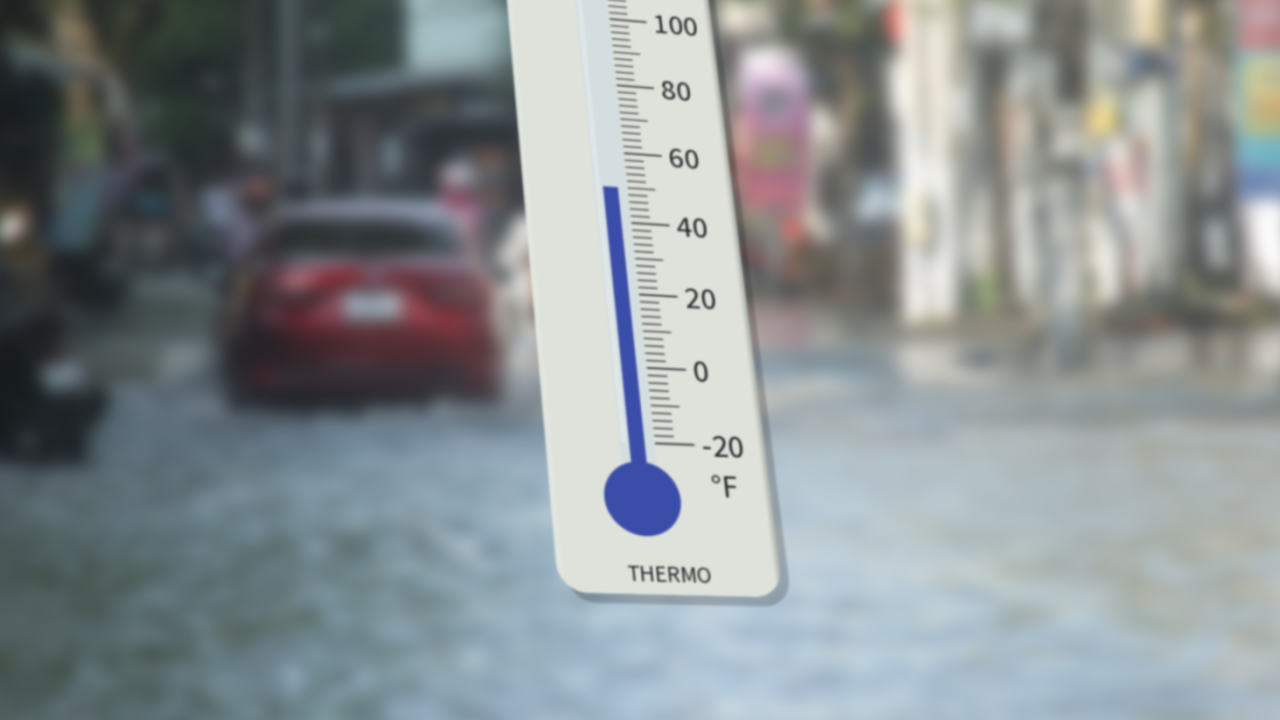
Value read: 50,°F
